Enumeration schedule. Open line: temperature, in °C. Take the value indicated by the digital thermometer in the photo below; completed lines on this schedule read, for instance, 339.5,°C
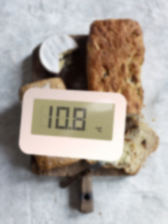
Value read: 10.8,°C
